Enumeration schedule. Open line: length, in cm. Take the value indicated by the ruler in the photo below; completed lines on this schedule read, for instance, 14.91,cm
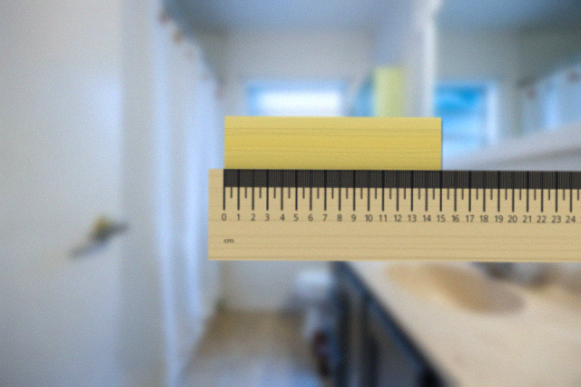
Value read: 15,cm
